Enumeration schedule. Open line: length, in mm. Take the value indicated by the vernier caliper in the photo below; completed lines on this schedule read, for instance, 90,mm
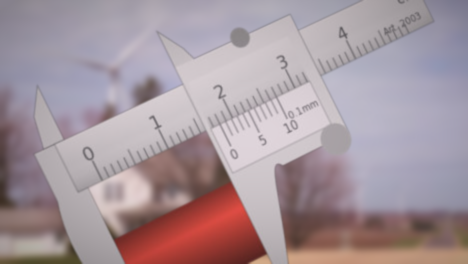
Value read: 18.0,mm
